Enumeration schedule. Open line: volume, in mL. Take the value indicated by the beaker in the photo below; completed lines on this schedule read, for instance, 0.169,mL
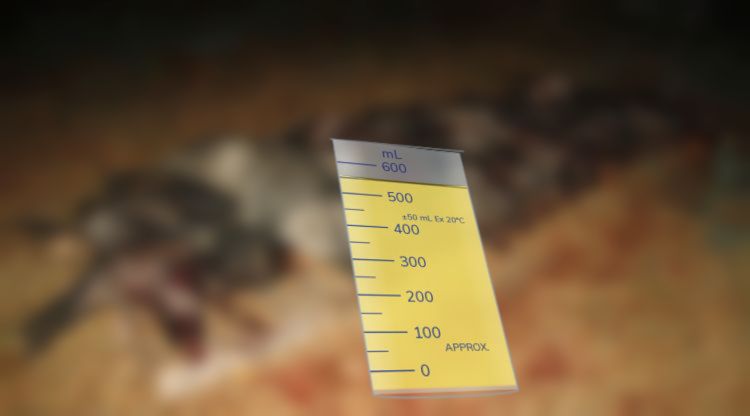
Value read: 550,mL
